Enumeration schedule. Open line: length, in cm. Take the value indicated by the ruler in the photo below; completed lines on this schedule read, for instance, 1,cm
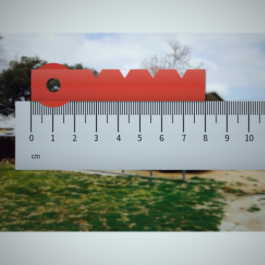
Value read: 8,cm
